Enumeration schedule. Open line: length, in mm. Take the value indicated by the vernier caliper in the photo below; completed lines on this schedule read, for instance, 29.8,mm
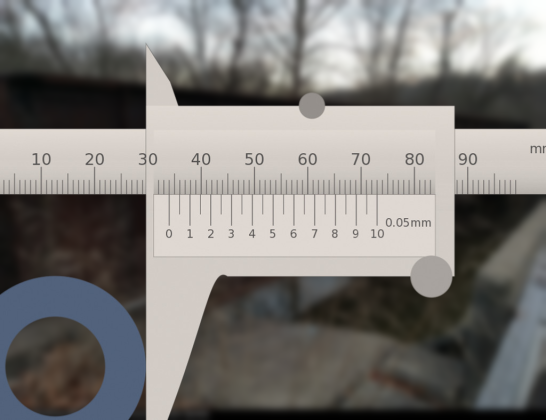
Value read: 34.0,mm
